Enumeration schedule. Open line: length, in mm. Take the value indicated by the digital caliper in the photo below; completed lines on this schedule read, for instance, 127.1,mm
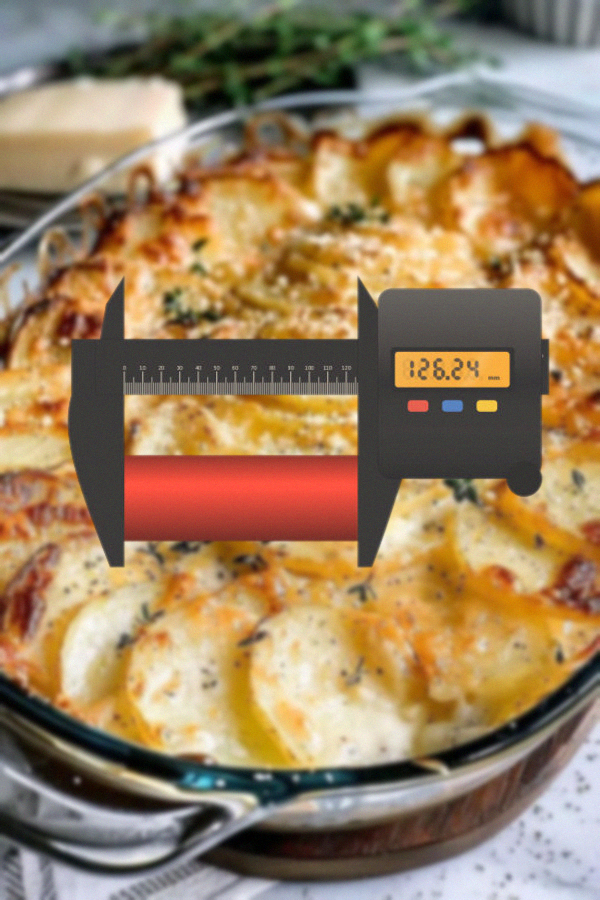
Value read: 126.24,mm
